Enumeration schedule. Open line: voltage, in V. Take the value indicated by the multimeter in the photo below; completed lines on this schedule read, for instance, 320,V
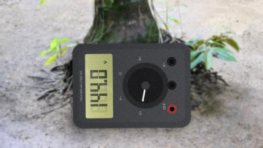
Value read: 144.0,V
